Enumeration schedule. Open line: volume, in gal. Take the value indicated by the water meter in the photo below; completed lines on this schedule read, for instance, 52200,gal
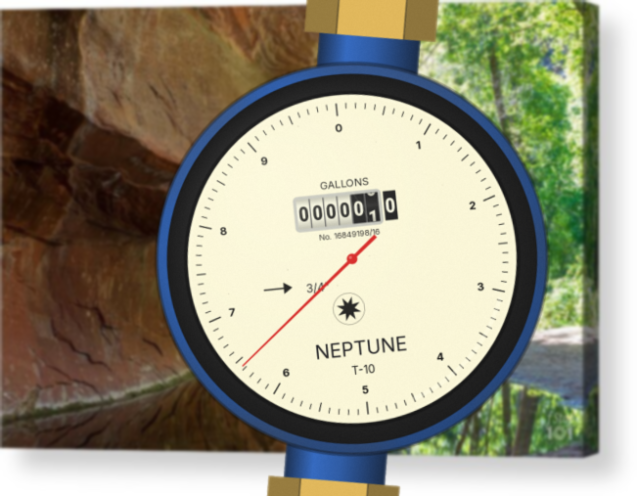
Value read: 6.4,gal
